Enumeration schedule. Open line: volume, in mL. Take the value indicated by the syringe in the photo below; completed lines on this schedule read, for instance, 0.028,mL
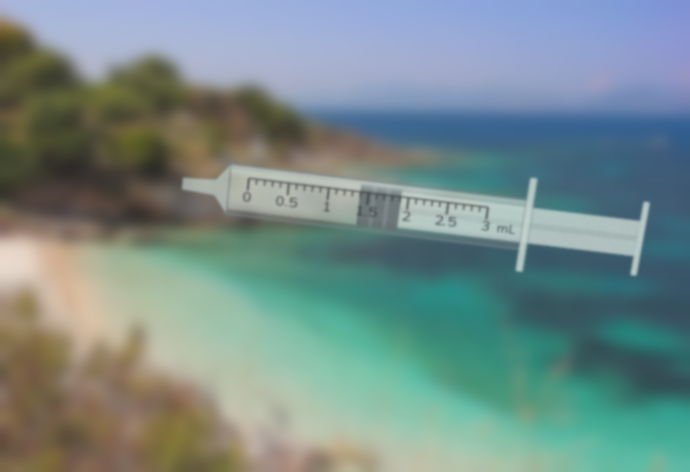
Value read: 1.4,mL
